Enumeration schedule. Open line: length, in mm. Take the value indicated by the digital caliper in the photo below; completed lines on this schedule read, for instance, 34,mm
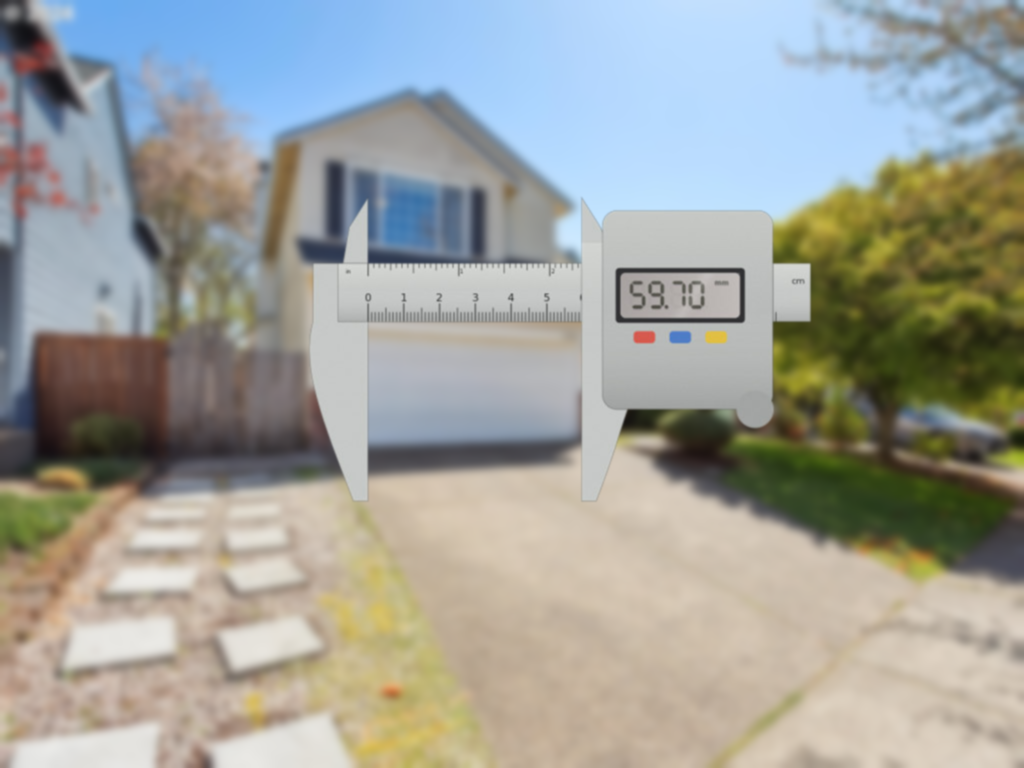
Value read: 59.70,mm
